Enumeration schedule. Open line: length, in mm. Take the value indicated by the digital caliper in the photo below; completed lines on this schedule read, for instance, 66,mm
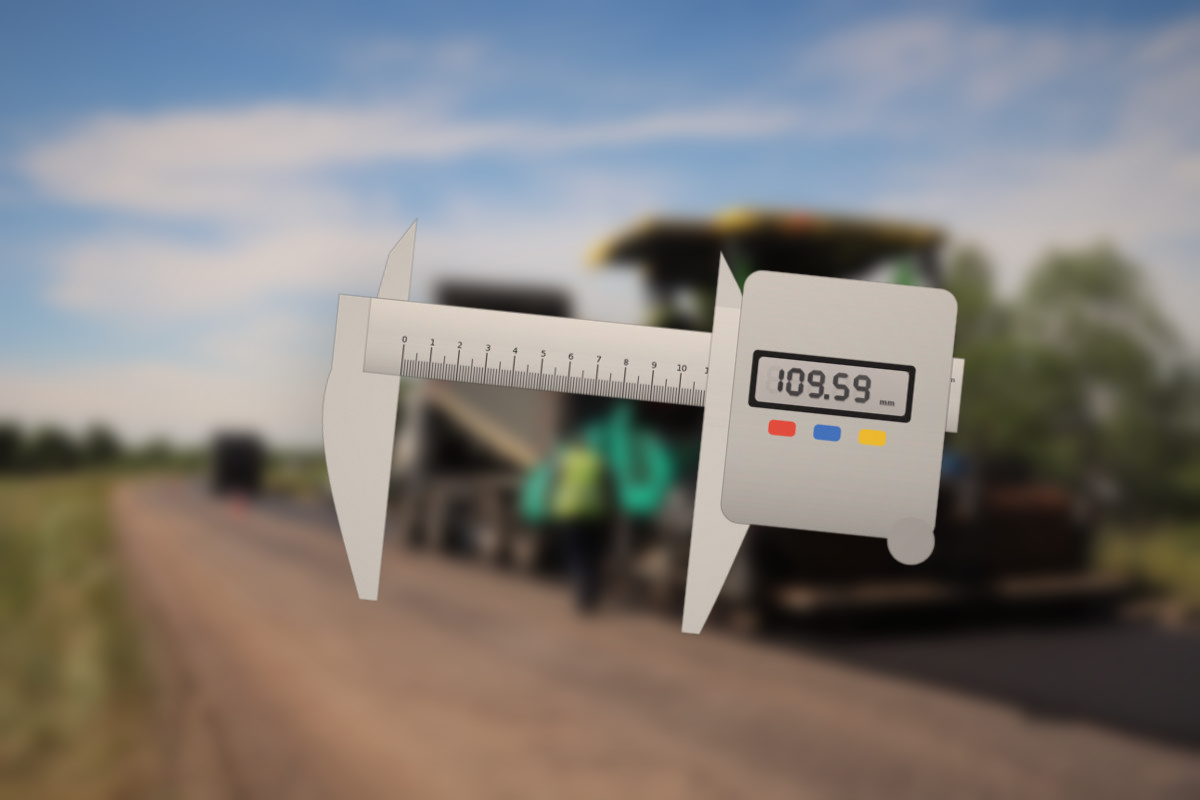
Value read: 109.59,mm
